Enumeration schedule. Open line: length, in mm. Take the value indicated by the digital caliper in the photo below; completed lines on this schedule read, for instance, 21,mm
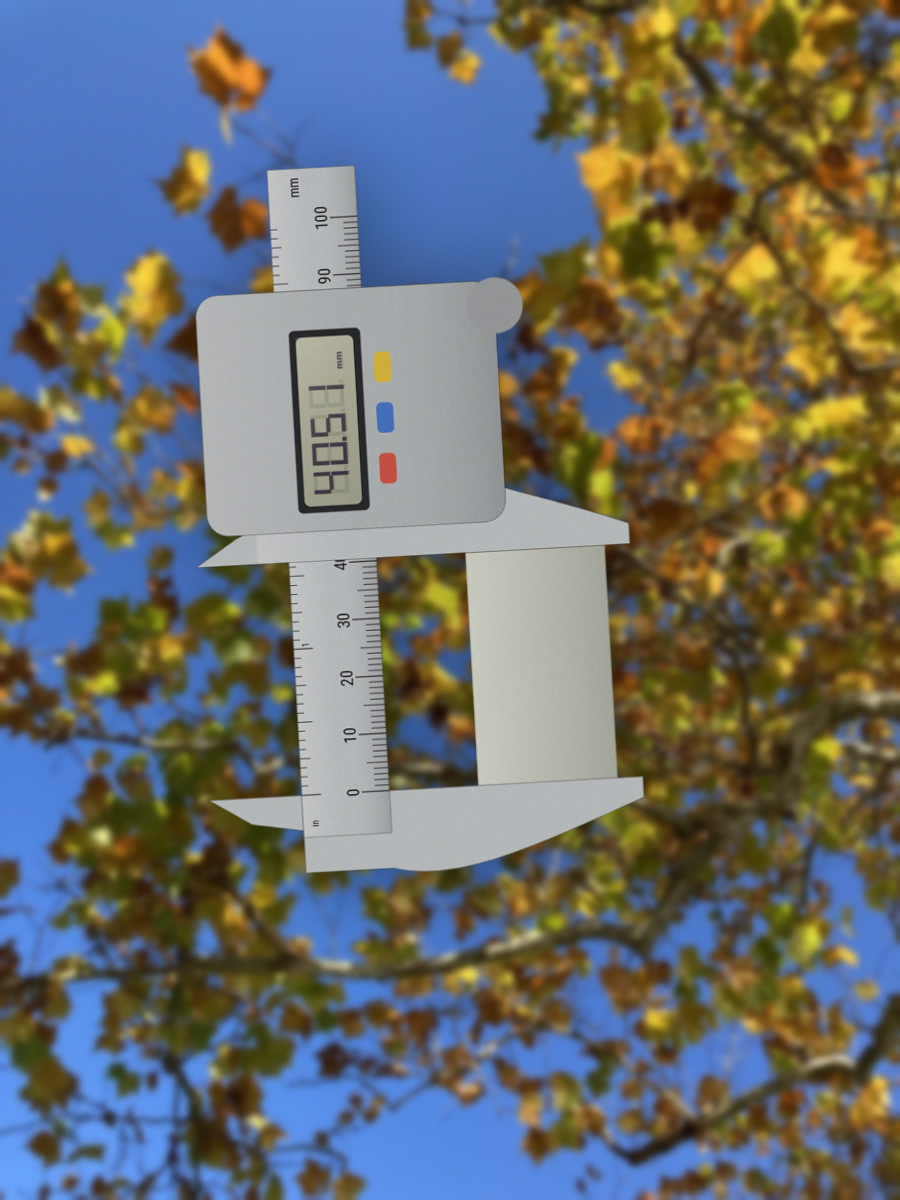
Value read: 40.51,mm
